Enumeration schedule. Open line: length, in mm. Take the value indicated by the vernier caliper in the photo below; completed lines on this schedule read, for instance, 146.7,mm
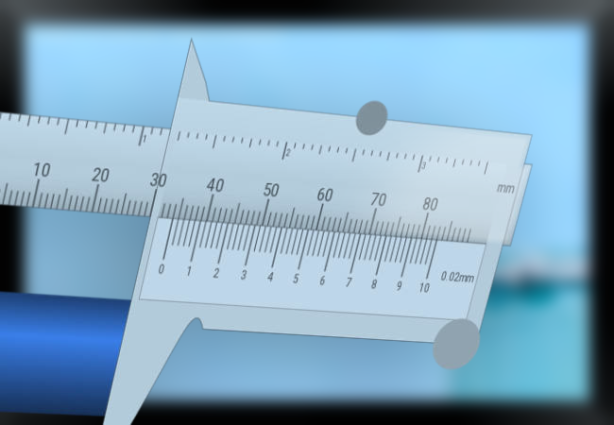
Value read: 34.0,mm
